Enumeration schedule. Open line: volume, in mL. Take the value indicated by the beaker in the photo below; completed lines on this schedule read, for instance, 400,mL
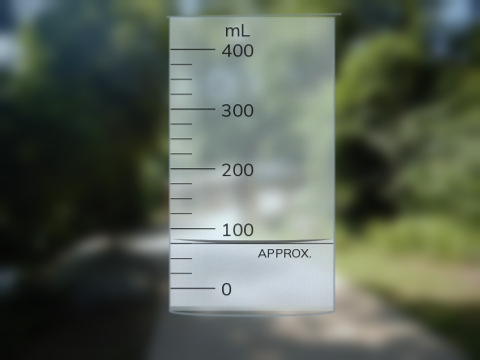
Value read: 75,mL
